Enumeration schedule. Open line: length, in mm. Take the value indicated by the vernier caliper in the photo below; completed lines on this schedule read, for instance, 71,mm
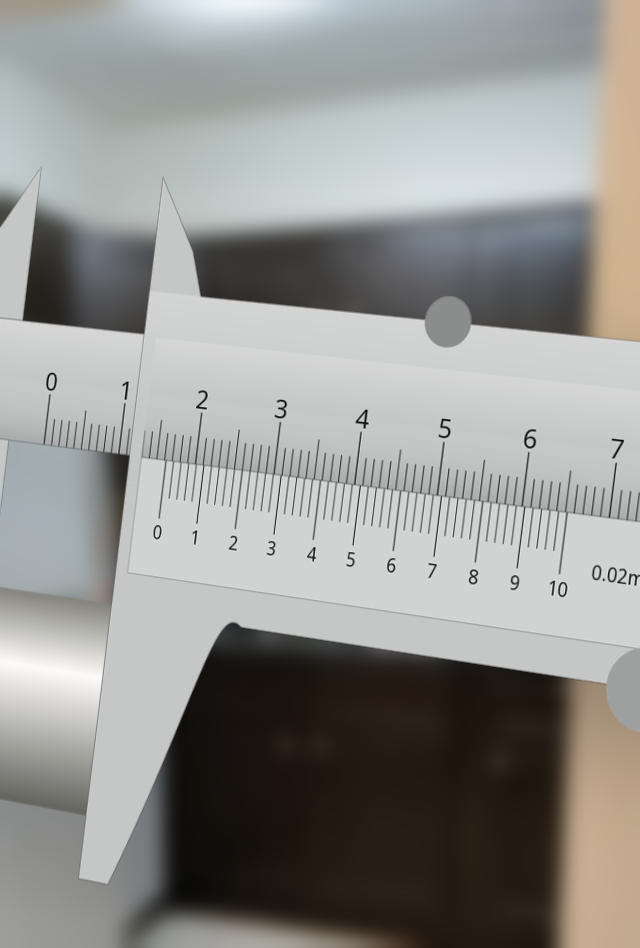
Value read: 16.2,mm
